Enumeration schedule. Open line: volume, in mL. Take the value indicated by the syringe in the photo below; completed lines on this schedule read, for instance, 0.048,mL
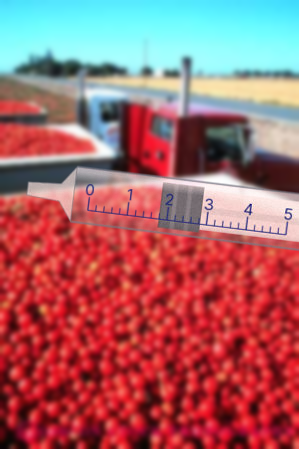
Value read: 1.8,mL
